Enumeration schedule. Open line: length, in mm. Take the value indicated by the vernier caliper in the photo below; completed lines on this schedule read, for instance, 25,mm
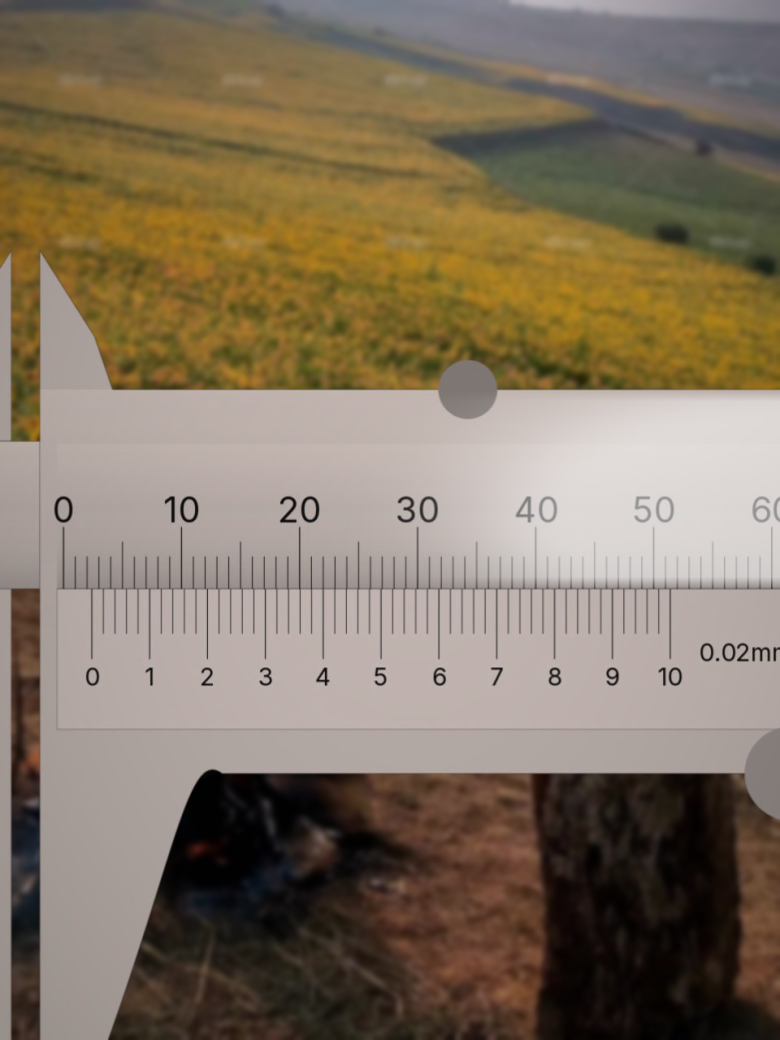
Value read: 2.4,mm
